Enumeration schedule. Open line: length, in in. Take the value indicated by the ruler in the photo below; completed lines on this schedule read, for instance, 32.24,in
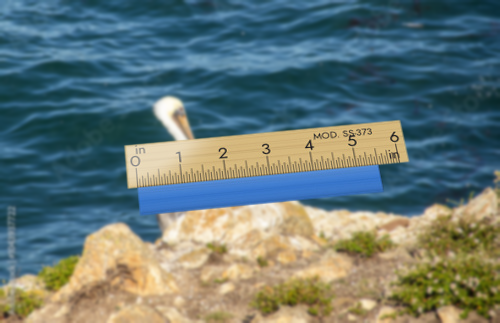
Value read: 5.5,in
